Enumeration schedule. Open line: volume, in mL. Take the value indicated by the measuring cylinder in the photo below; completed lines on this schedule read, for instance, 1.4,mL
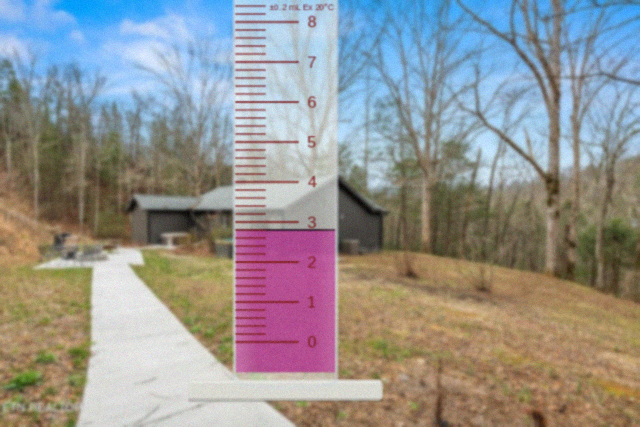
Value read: 2.8,mL
